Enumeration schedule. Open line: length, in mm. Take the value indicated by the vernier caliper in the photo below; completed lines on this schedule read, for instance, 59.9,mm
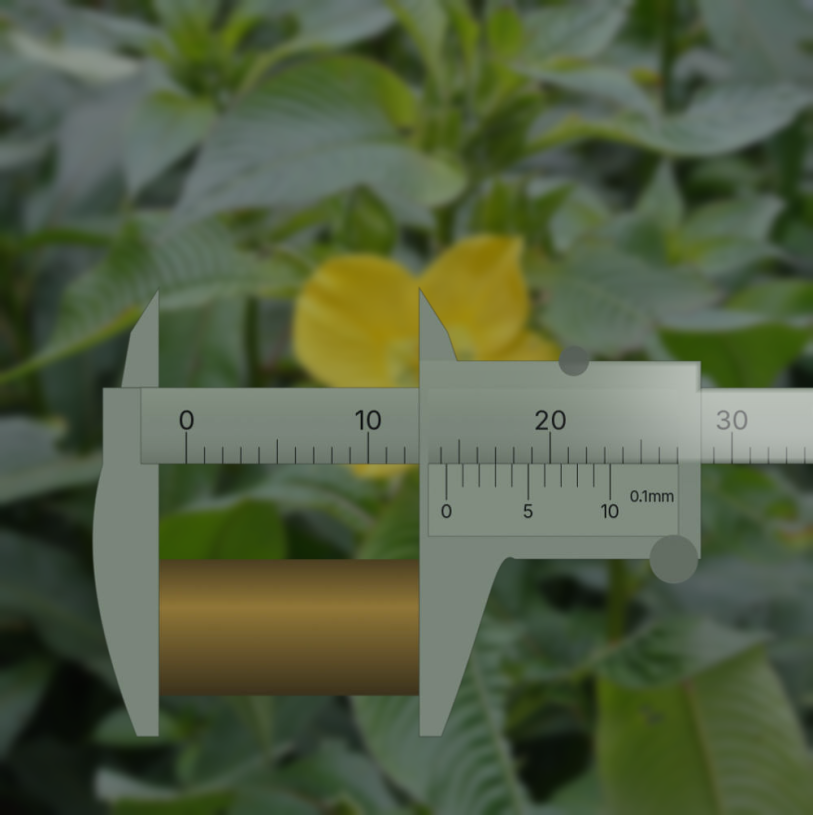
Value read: 14.3,mm
